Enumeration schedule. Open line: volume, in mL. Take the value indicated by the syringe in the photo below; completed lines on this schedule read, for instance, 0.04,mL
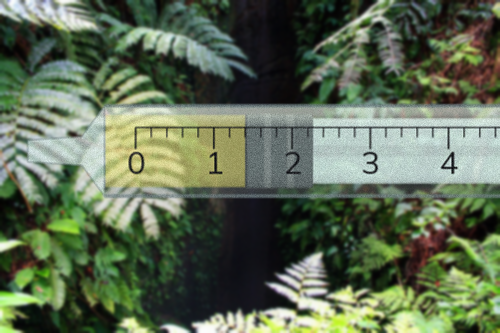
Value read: 1.4,mL
